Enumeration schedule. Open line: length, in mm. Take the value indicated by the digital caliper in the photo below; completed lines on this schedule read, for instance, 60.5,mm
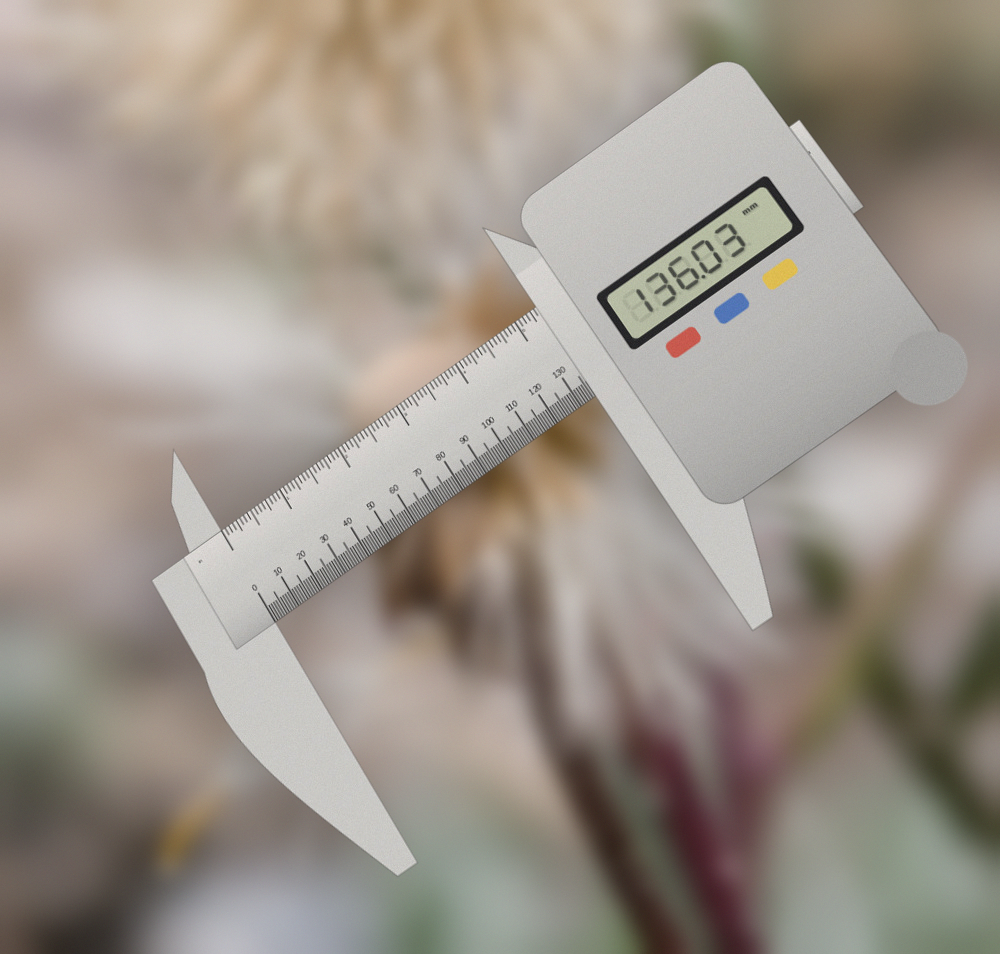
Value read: 136.03,mm
